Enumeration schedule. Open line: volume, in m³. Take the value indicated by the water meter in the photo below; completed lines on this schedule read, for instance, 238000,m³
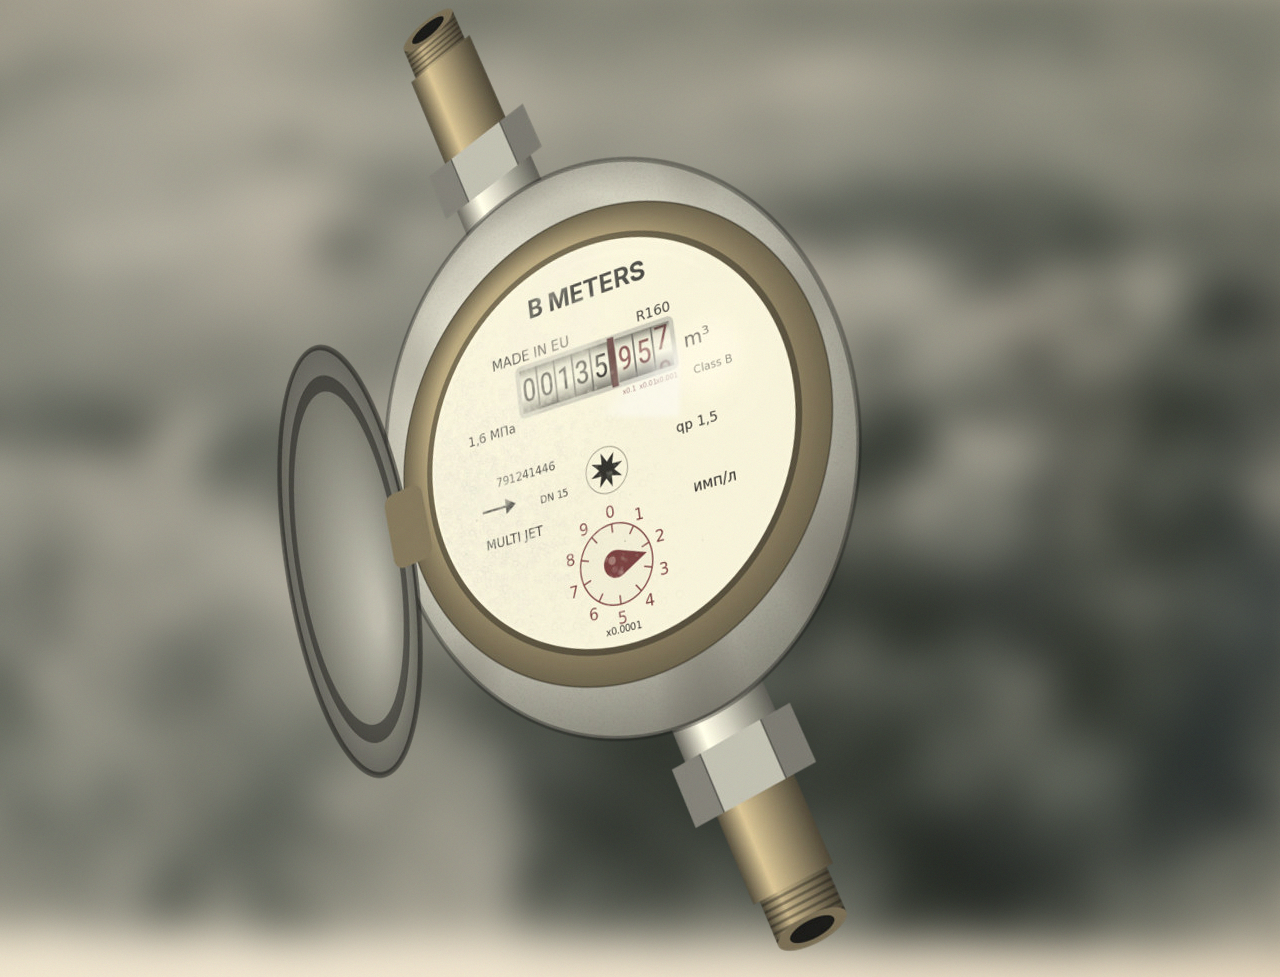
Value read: 135.9572,m³
